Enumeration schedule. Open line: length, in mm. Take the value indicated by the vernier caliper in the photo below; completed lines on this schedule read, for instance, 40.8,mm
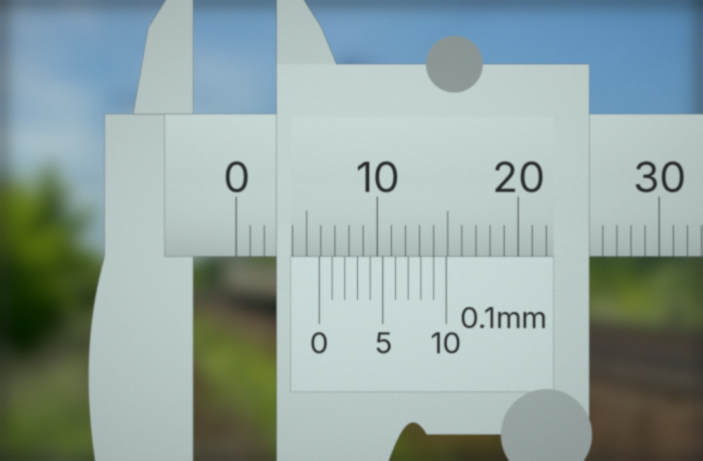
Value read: 5.9,mm
